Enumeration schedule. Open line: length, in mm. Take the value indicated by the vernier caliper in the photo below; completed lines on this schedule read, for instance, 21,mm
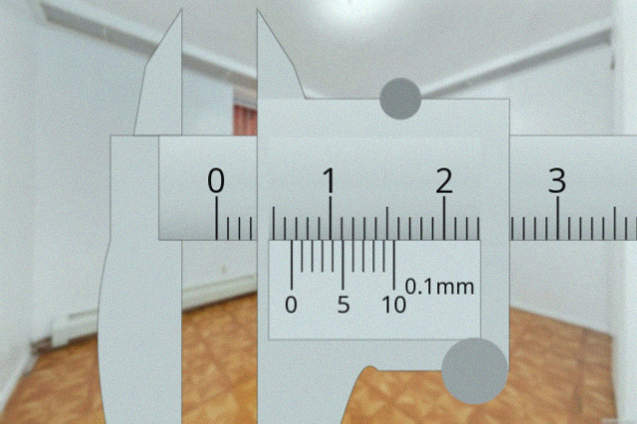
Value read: 6.6,mm
